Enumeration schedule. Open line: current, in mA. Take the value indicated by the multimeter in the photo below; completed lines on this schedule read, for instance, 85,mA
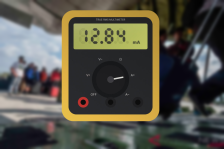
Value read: 12.84,mA
